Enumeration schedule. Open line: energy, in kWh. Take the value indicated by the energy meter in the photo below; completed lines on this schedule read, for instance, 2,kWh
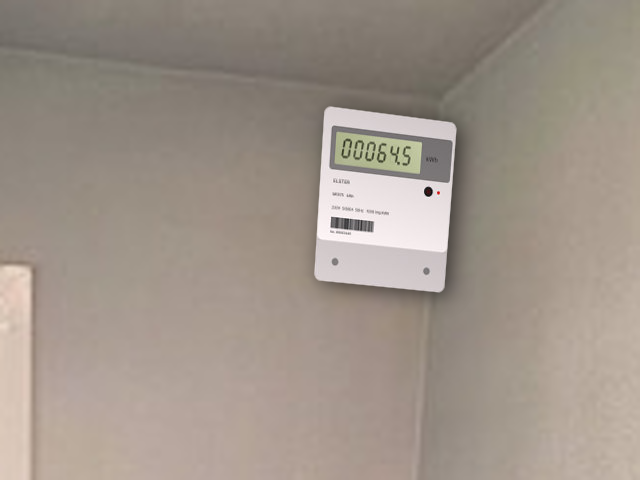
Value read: 64.5,kWh
